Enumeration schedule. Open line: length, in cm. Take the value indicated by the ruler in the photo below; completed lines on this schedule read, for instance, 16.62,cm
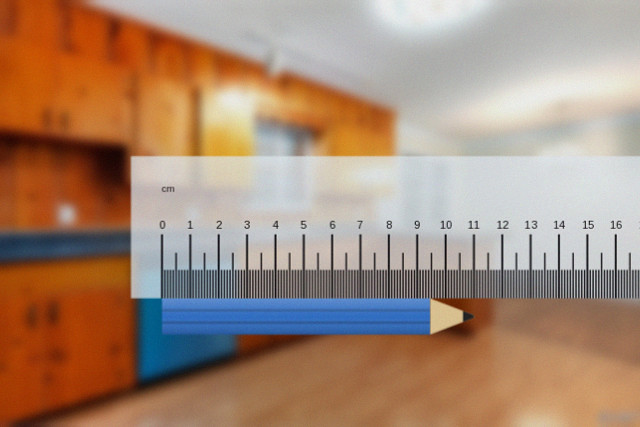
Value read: 11,cm
